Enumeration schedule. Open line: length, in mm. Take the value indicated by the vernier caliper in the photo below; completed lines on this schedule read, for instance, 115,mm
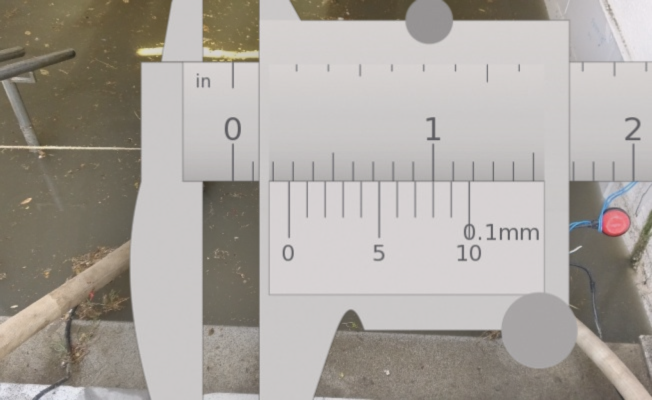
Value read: 2.8,mm
